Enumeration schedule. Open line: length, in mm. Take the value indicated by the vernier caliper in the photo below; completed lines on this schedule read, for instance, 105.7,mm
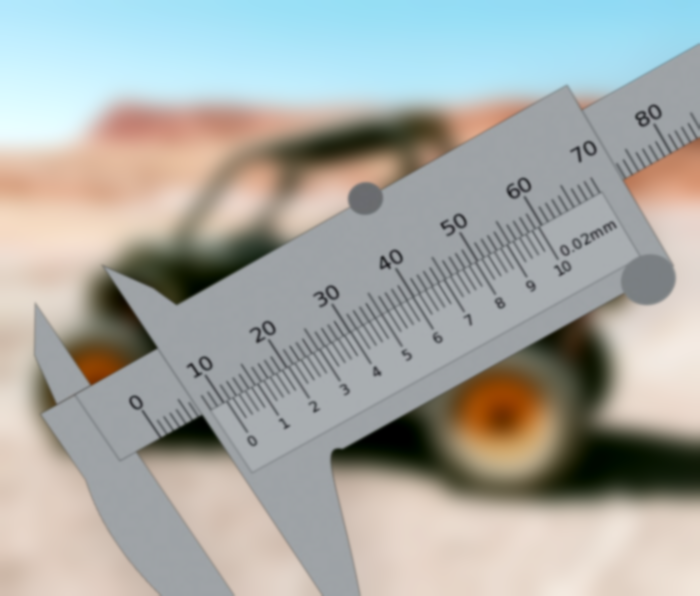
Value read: 10.5,mm
